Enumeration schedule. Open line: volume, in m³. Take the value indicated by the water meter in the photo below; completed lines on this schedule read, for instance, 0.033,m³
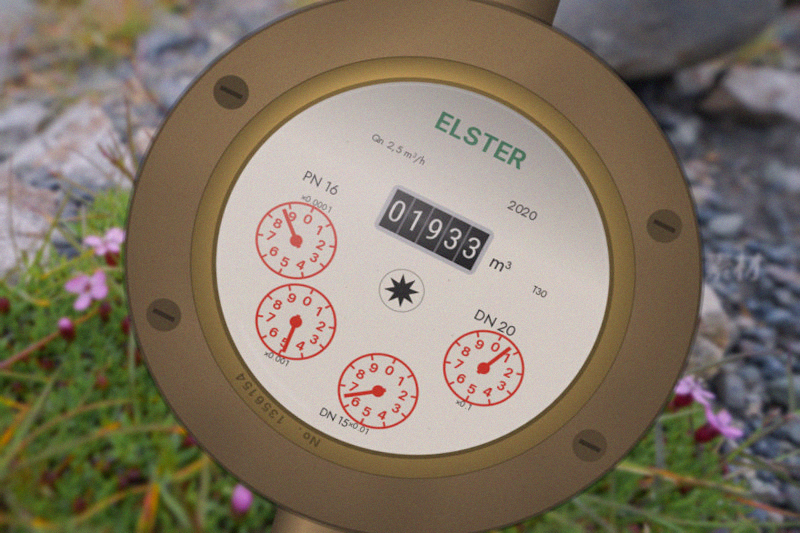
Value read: 1933.0648,m³
